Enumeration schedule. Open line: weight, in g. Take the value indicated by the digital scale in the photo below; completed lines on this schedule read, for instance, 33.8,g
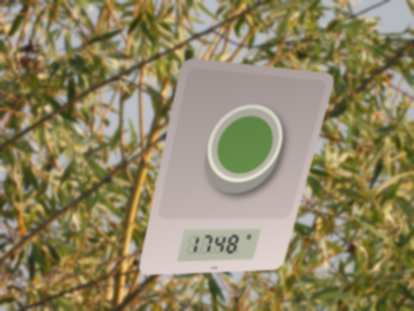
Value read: 1748,g
